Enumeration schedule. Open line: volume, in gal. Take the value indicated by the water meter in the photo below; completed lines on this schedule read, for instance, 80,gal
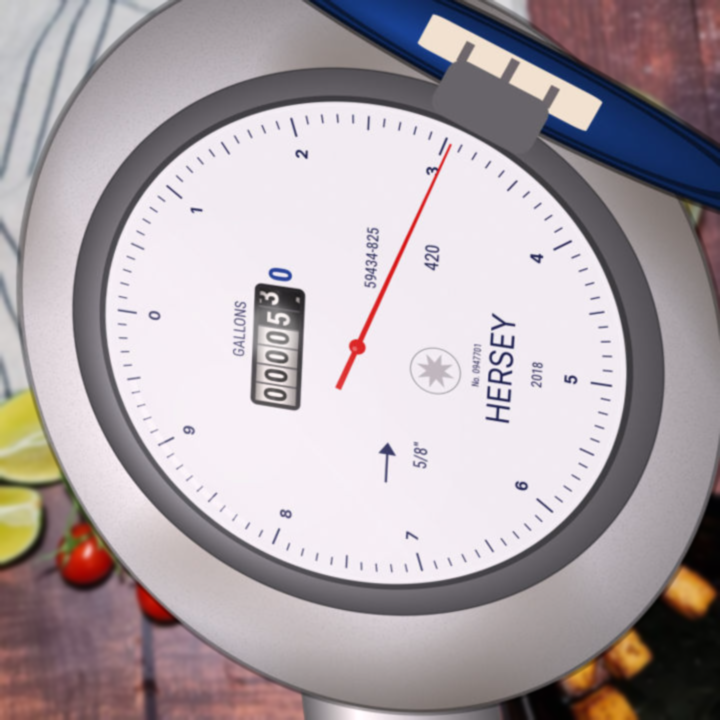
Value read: 533.0,gal
